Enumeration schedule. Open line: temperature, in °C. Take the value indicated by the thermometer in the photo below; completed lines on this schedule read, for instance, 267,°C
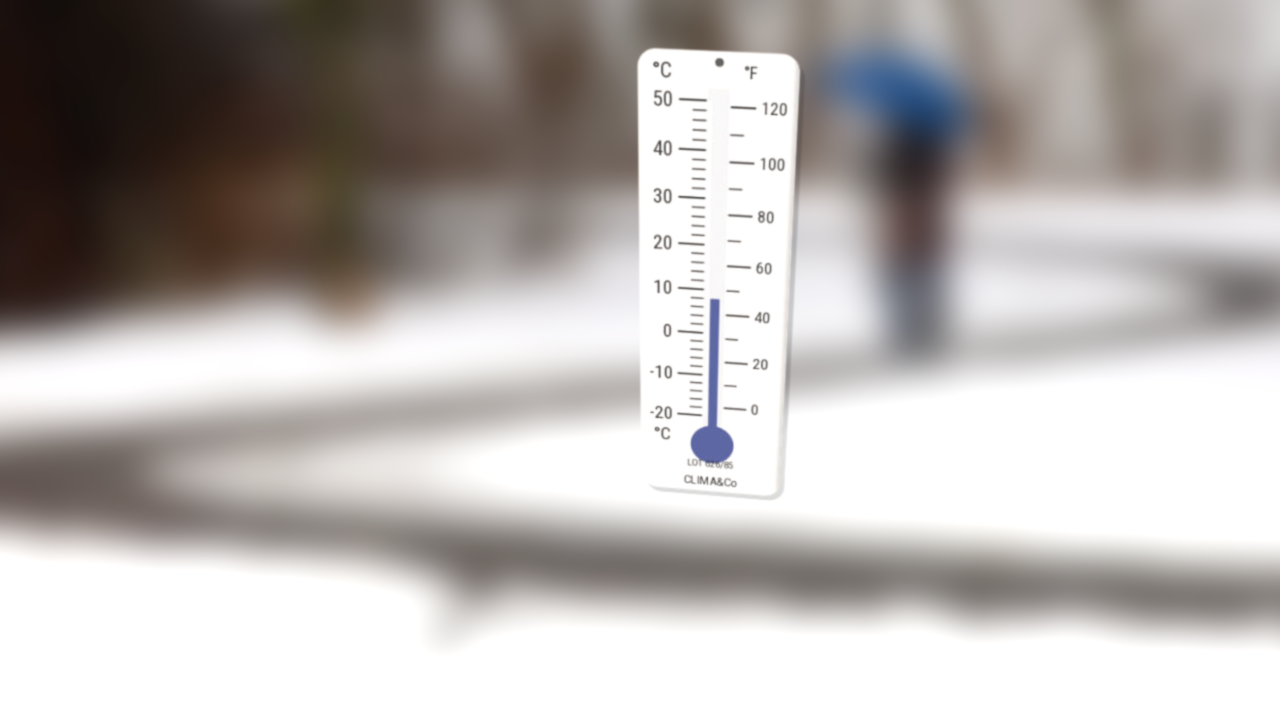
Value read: 8,°C
